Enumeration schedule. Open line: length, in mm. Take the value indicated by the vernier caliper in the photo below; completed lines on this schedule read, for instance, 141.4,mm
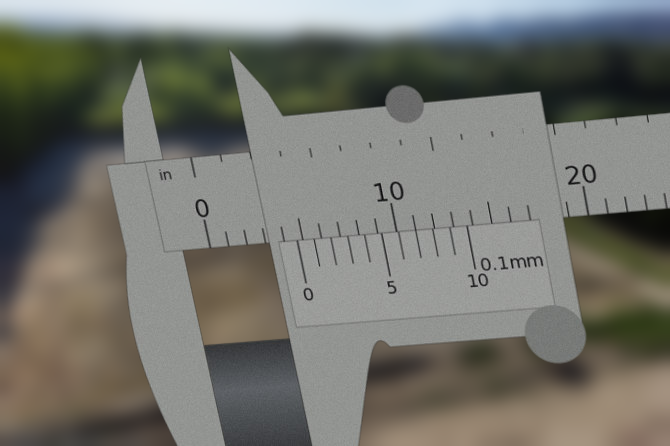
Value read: 4.7,mm
